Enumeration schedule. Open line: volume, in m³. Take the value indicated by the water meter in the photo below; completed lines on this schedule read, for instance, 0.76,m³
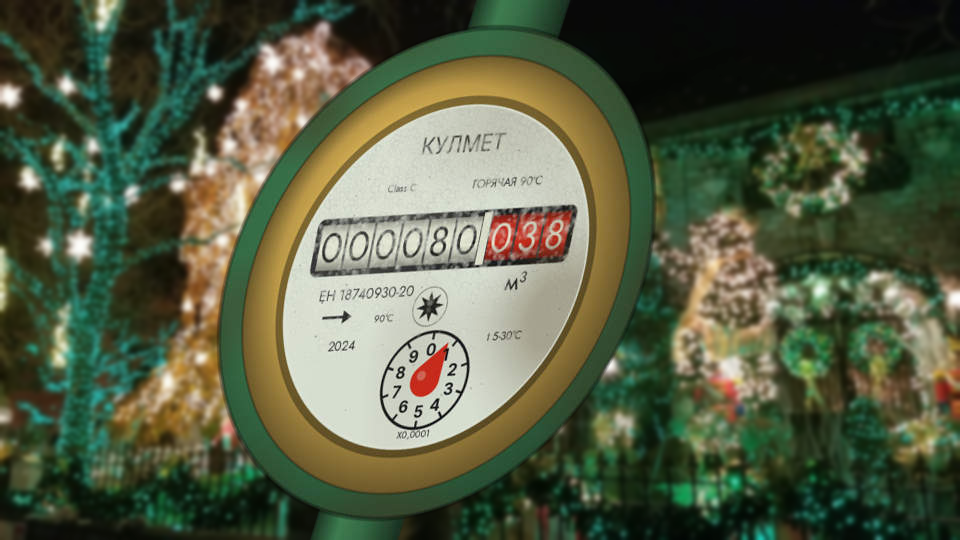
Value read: 80.0380,m³
